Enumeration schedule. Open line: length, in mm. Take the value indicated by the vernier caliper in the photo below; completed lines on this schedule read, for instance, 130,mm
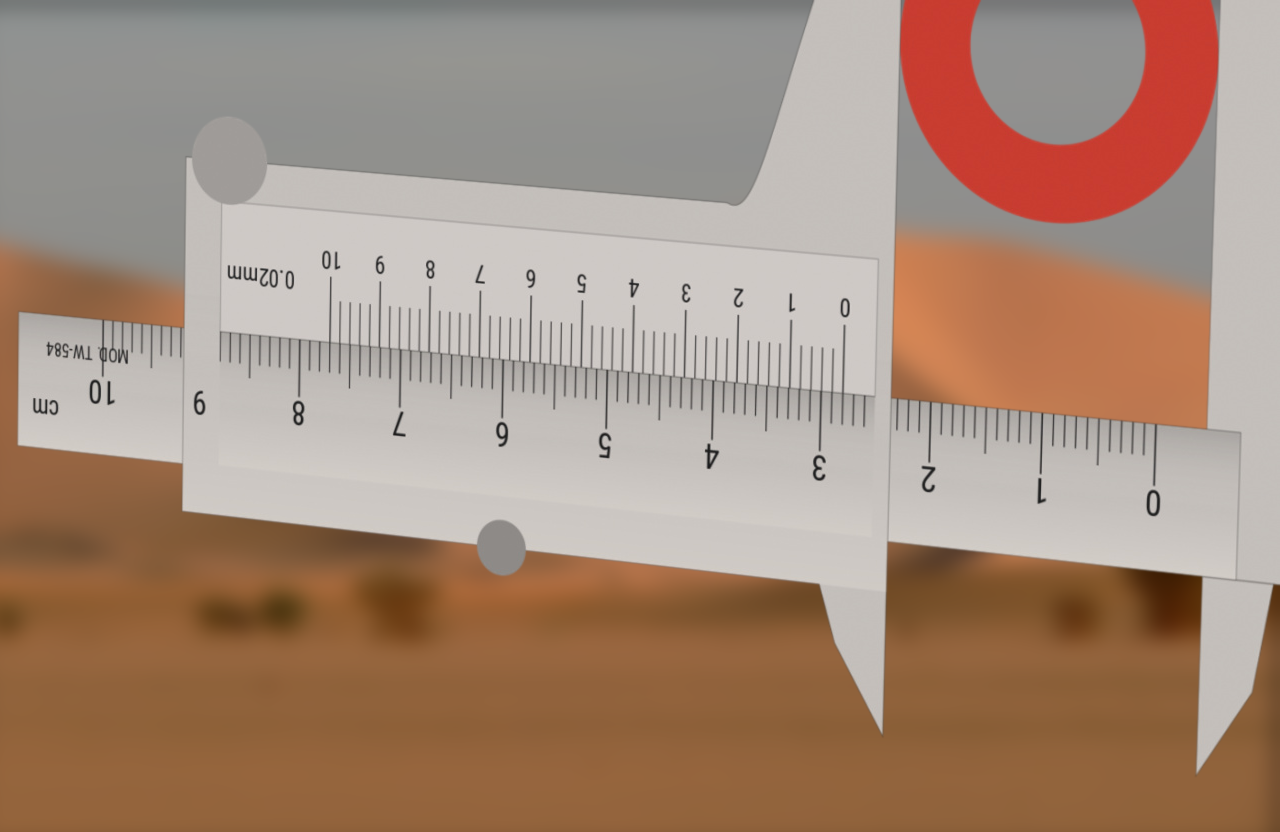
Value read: 28.0,mm
